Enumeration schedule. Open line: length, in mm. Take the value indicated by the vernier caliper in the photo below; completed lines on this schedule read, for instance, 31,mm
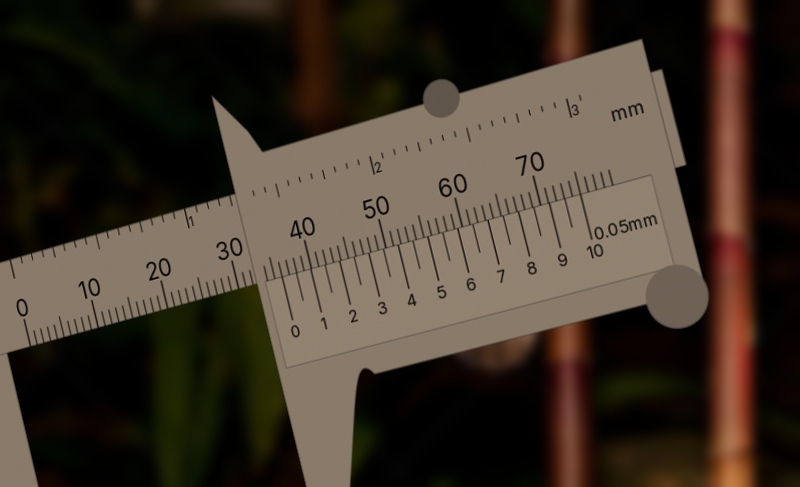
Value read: 36.0,mm
